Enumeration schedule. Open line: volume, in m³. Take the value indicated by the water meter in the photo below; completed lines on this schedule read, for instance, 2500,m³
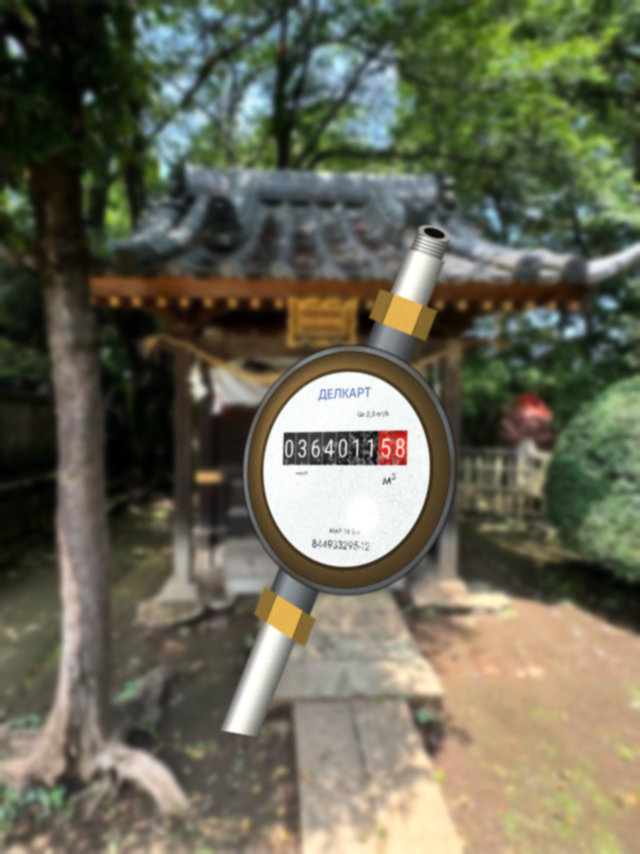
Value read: 364011.58,m³
